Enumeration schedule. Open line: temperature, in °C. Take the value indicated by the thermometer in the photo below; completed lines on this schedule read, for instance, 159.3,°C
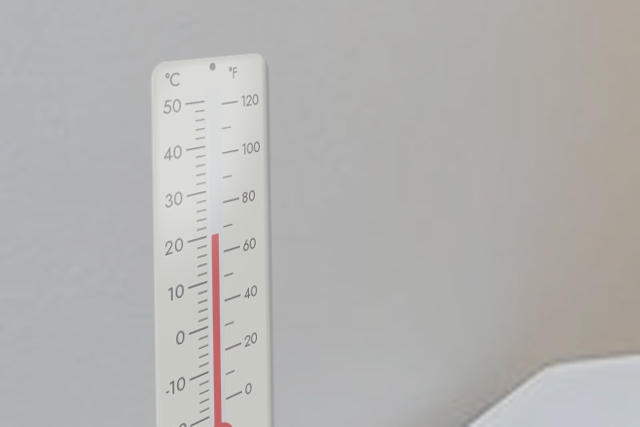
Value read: 20,°C
